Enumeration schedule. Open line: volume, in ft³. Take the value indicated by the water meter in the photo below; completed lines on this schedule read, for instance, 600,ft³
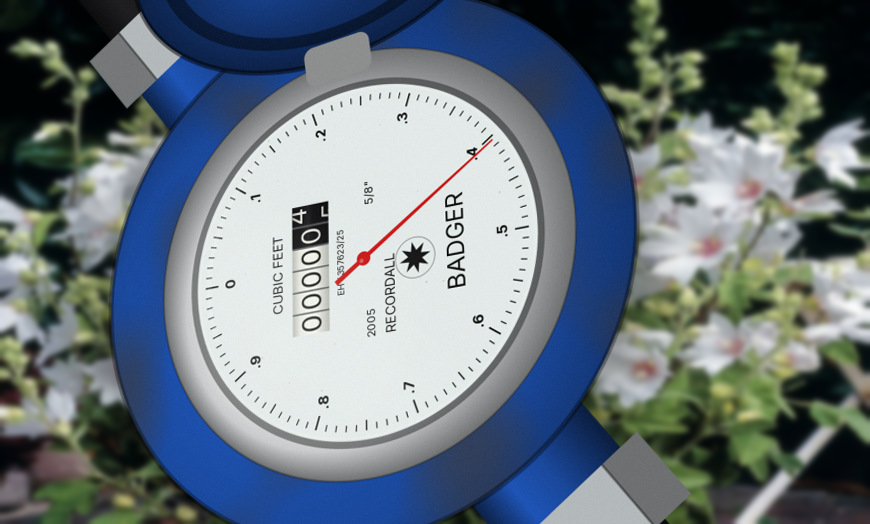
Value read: 4.40,ft³
